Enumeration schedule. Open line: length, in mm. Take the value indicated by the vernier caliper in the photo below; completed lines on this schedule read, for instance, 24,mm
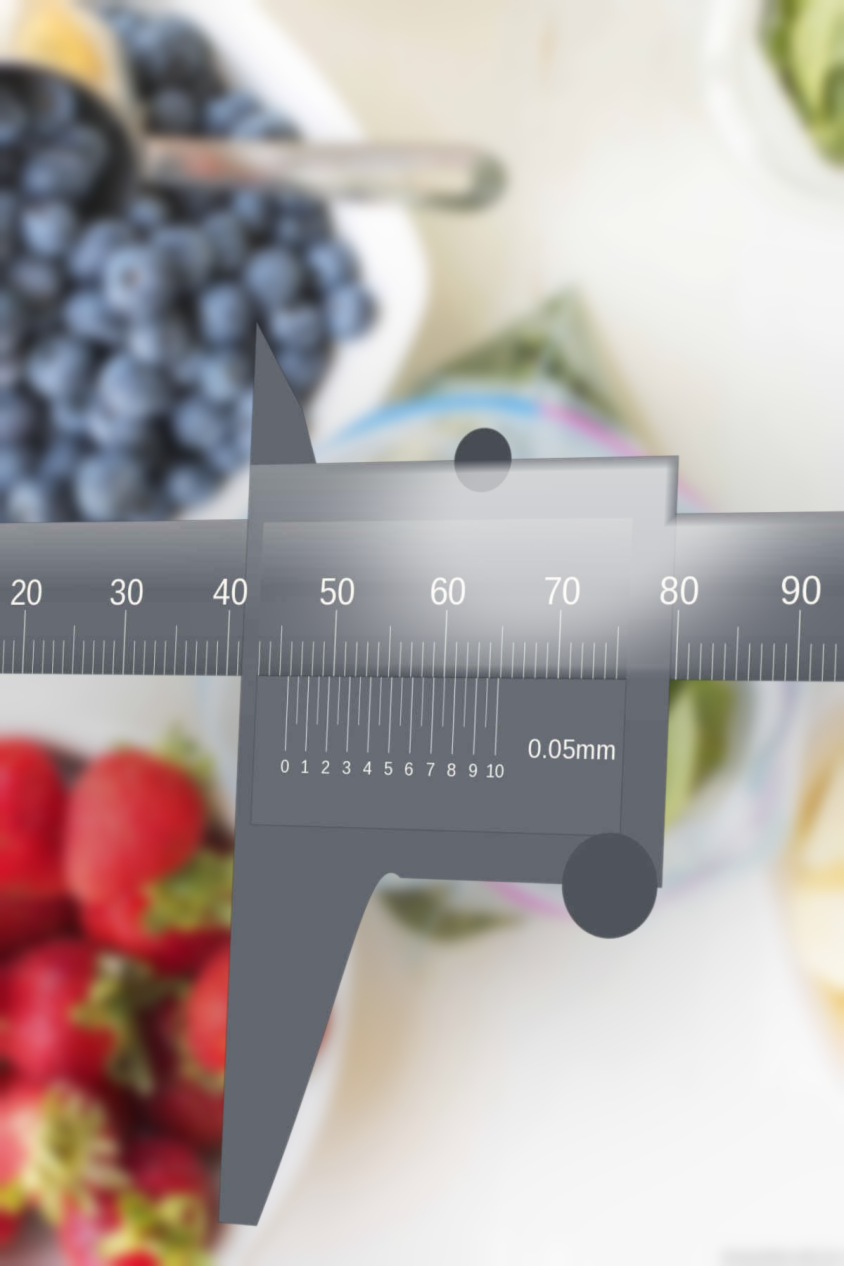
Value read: 45.8,mm
